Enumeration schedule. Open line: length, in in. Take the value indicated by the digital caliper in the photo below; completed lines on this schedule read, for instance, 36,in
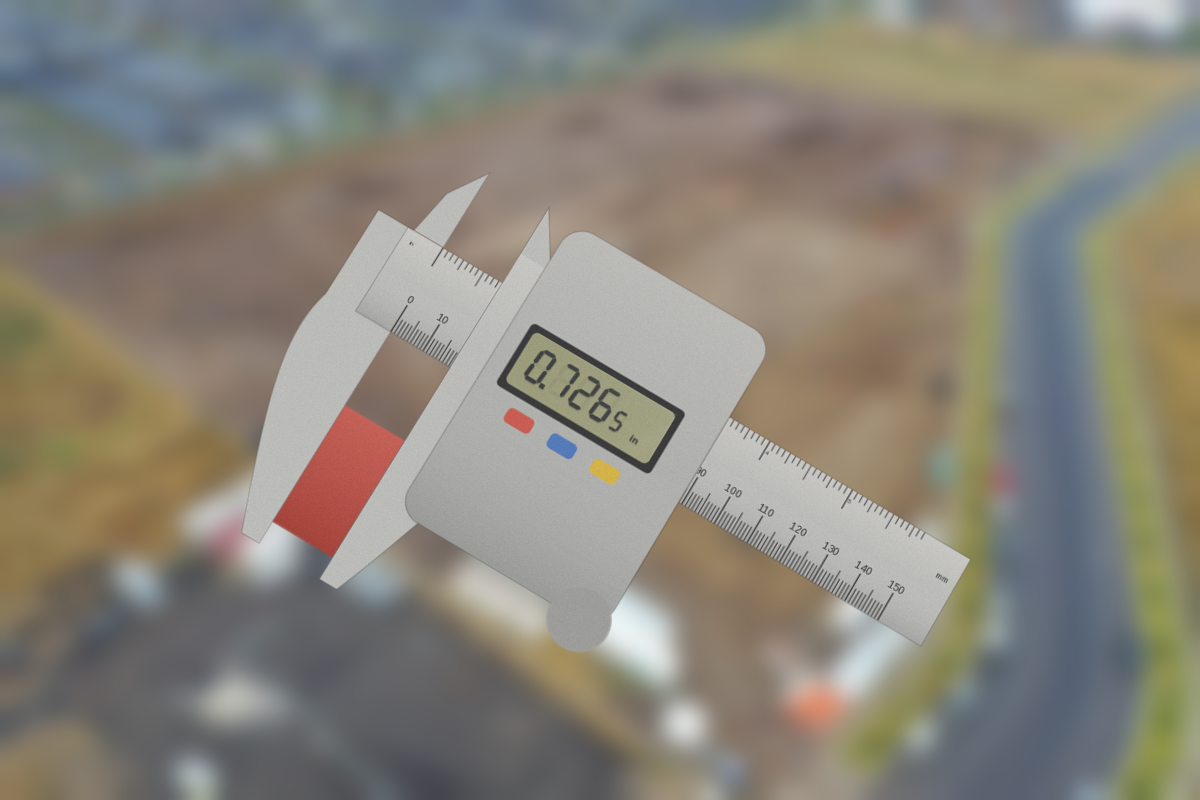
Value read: 0.7265,in
